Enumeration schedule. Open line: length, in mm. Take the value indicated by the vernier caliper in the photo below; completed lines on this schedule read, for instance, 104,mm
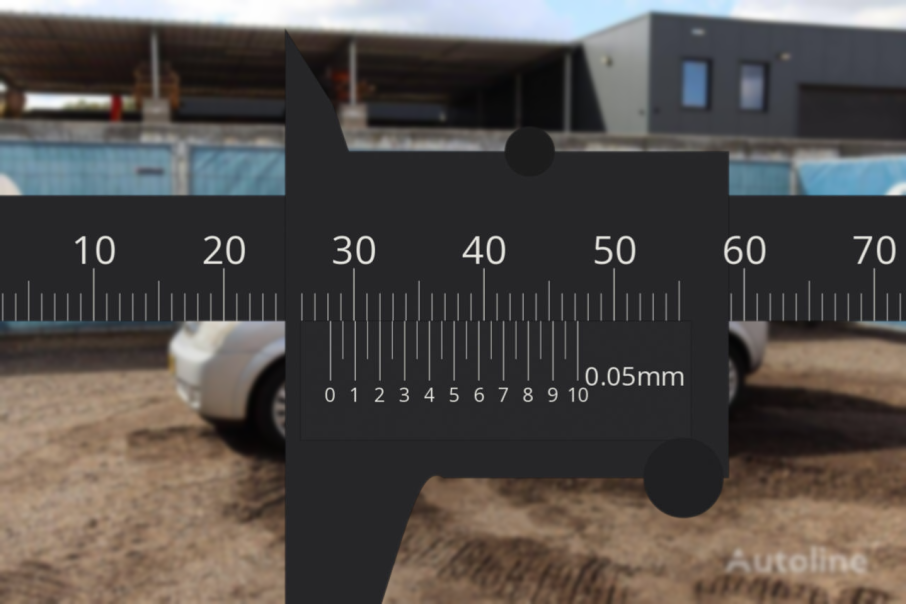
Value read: 28.2,mm
